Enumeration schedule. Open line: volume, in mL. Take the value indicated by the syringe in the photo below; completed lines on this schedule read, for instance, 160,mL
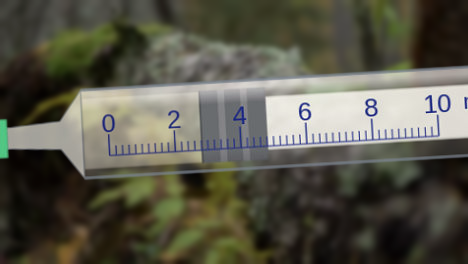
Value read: 2.8,mL
